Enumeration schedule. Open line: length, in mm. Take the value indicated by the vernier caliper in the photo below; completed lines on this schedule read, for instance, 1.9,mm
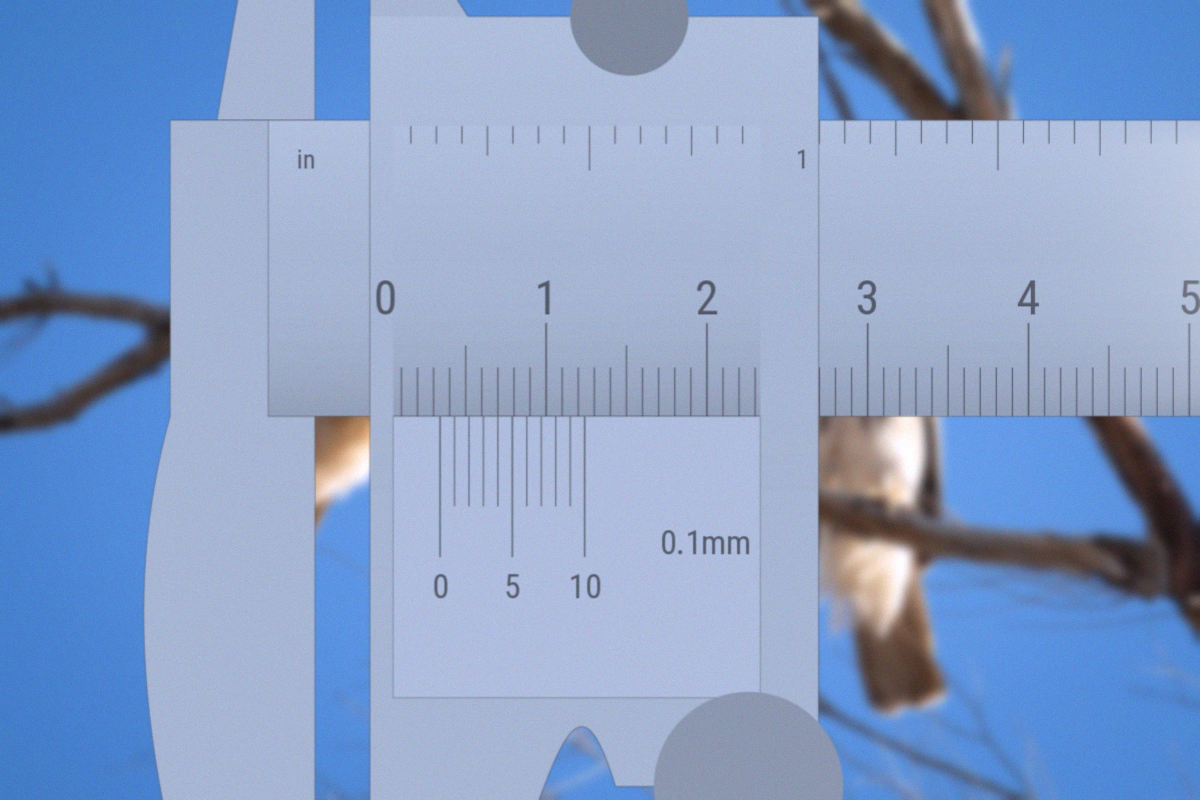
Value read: 3.4,mm
